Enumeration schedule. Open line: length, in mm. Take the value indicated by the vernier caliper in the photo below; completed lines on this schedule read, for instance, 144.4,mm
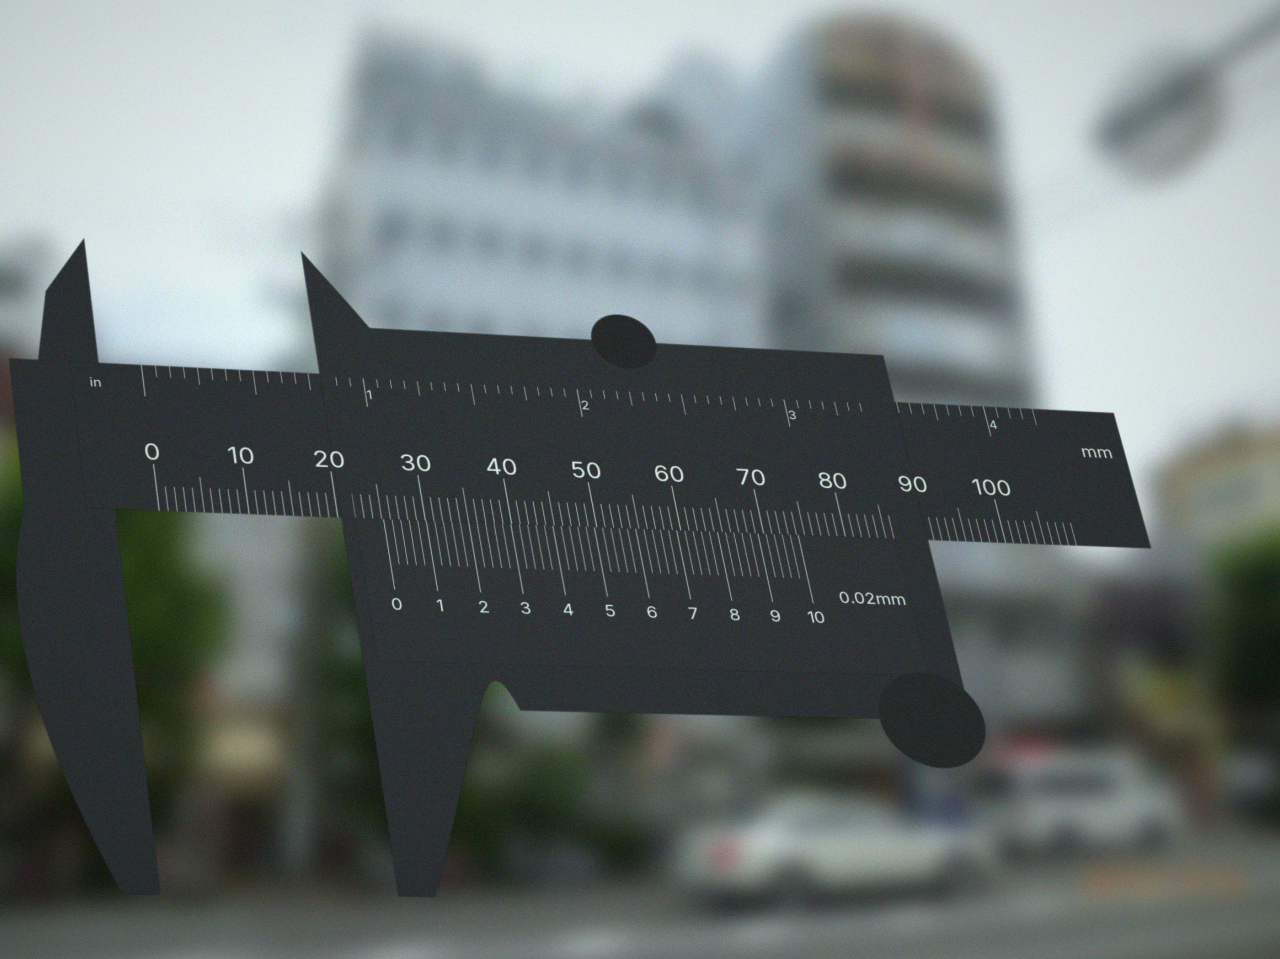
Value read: 25.2,mm
